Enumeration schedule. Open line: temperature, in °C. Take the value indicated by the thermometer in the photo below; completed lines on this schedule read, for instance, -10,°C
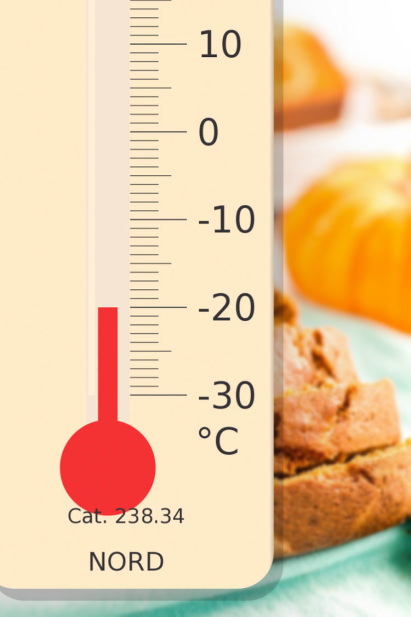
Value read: -20,°C
